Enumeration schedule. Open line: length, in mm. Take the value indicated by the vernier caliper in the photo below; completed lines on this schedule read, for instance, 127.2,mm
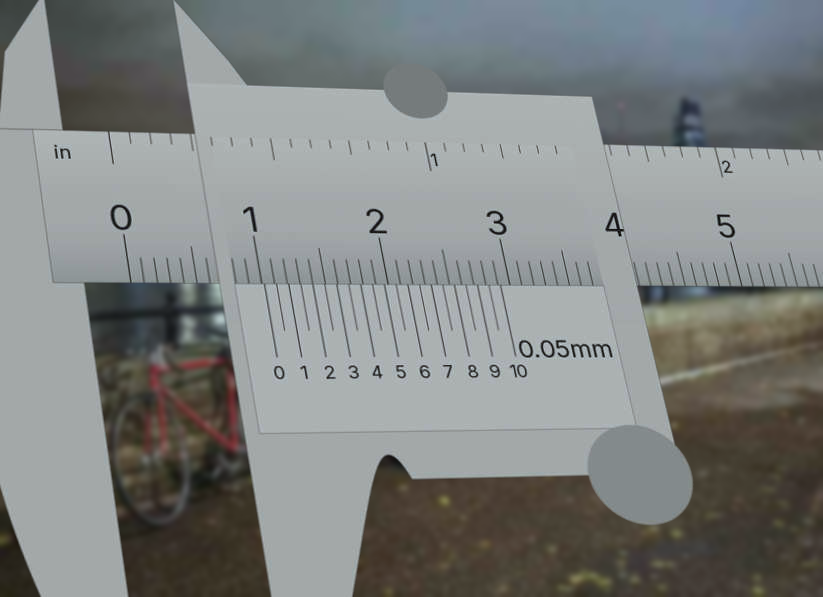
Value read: 10.2,mm
